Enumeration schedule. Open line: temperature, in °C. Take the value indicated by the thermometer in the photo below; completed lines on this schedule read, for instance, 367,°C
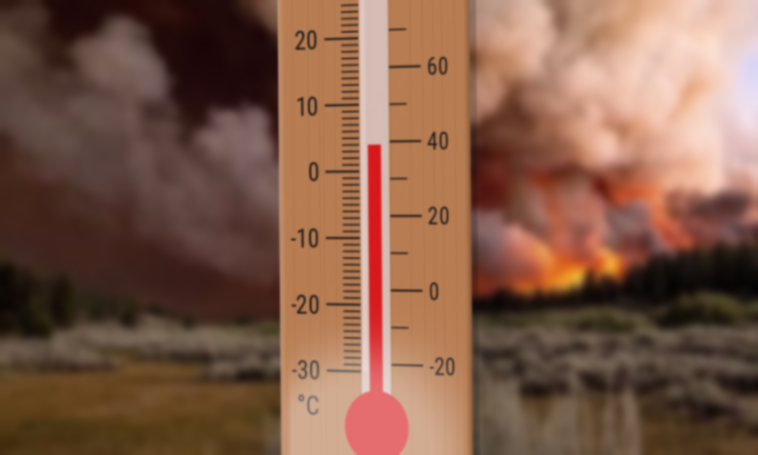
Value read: 4,°C
